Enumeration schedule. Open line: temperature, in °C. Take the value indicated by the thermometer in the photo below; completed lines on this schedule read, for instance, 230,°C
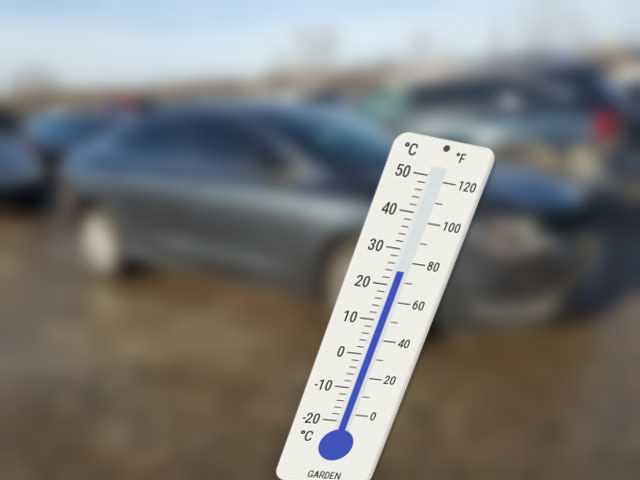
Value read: 24,°C
